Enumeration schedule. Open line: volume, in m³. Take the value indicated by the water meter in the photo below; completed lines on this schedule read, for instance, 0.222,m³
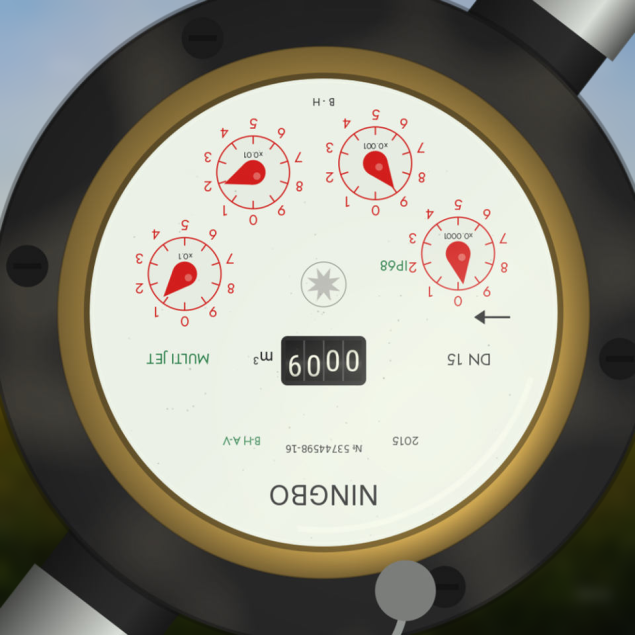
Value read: 9.1189,m³
